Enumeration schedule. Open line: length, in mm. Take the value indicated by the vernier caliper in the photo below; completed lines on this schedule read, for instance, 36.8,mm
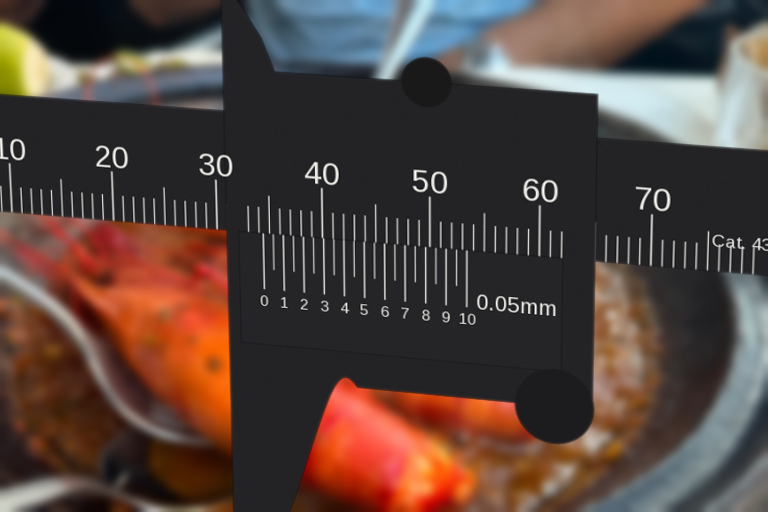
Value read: 34.4,mm
